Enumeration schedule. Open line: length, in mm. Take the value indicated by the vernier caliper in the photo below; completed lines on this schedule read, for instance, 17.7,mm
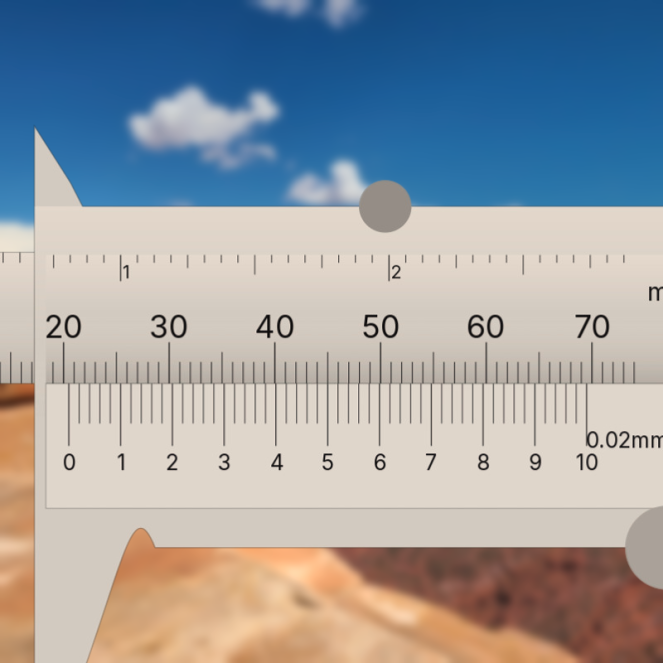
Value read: 20.5,mm
